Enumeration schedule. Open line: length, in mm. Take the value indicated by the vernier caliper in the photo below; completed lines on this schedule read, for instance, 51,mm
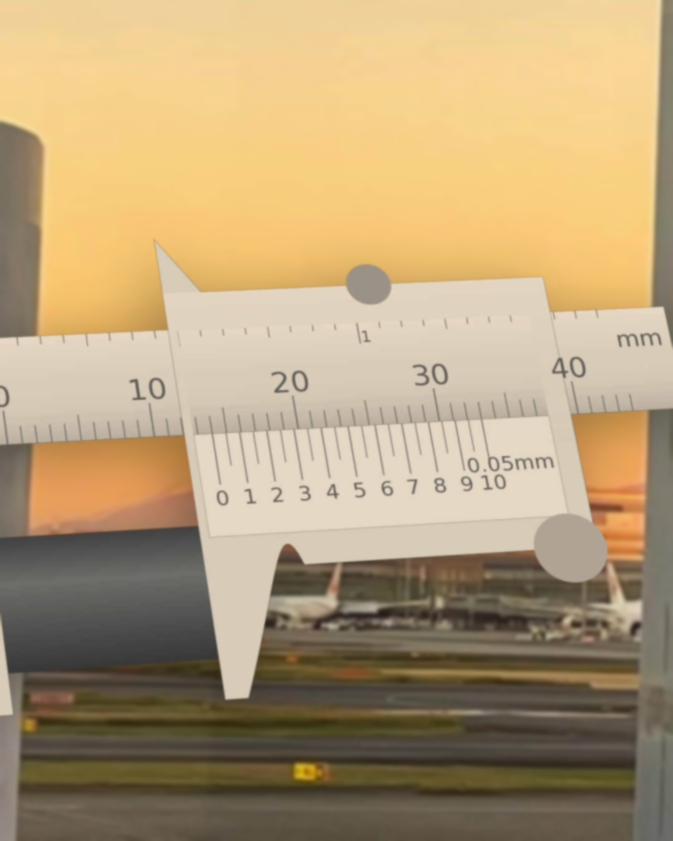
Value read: 14.0,mm
